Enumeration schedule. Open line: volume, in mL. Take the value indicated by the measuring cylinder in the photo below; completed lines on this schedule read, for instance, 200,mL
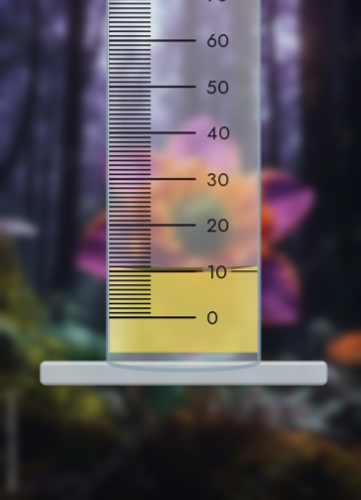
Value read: 10,mL
